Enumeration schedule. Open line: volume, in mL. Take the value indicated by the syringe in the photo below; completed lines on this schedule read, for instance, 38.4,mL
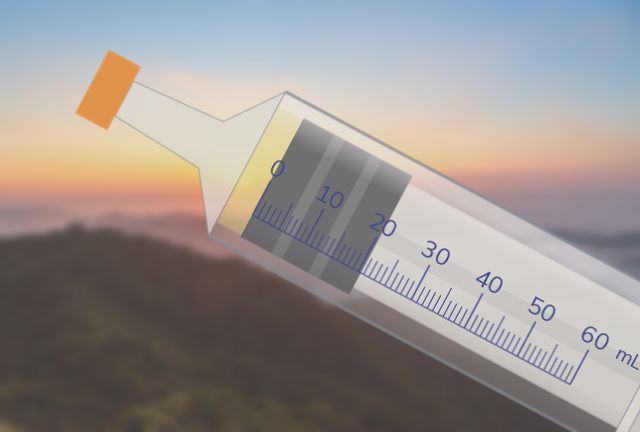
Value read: 0,mL
